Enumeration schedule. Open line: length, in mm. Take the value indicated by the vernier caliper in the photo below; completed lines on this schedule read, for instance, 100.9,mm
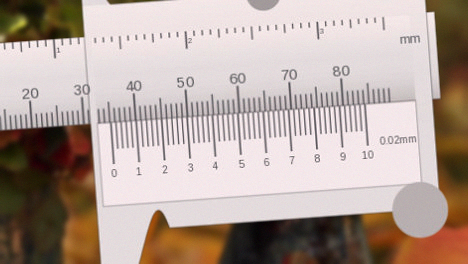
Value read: 35.2,mm
